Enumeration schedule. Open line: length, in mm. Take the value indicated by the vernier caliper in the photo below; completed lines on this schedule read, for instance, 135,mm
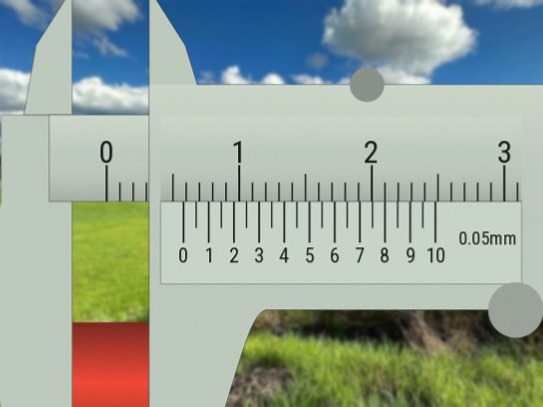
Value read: 5.8,mm
